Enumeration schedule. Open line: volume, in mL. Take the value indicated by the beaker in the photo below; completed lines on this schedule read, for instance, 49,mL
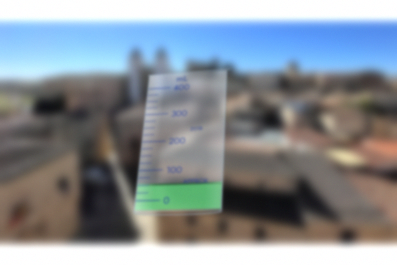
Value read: 50,mL
